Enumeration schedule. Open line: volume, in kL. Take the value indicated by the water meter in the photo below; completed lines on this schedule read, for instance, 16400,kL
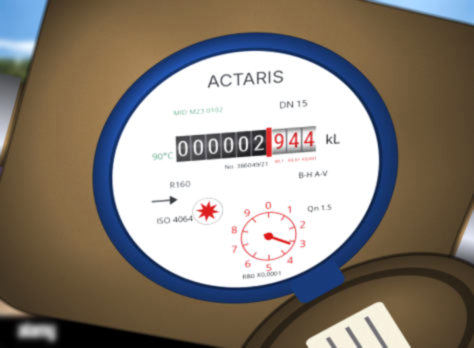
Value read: 2.9443,kL
